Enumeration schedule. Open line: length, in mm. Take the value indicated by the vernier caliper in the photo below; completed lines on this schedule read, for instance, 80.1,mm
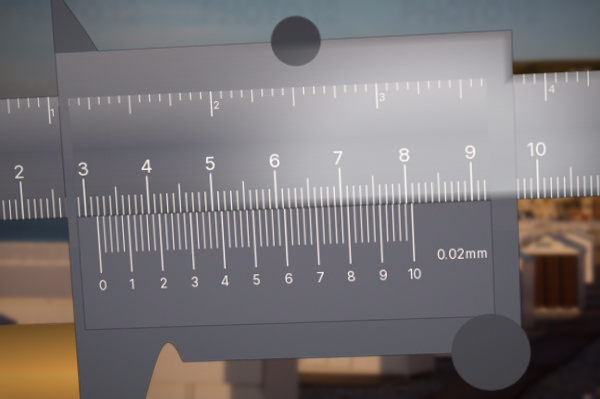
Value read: 31.8,mm
